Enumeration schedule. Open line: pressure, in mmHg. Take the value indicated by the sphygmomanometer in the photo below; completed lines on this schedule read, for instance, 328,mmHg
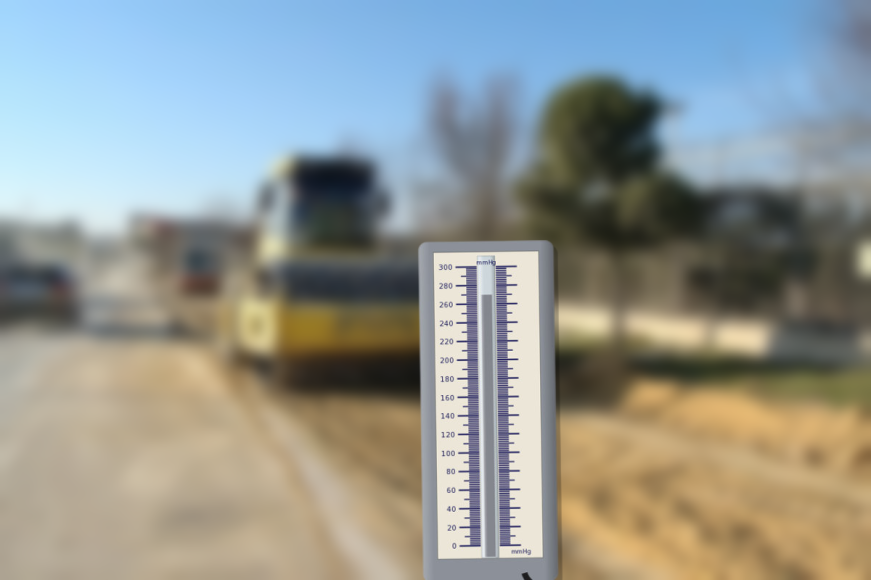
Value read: 270,mmHg
